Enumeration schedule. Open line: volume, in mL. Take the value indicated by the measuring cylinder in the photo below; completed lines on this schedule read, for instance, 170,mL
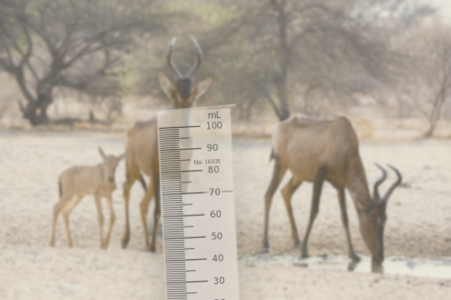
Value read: 70,mL
